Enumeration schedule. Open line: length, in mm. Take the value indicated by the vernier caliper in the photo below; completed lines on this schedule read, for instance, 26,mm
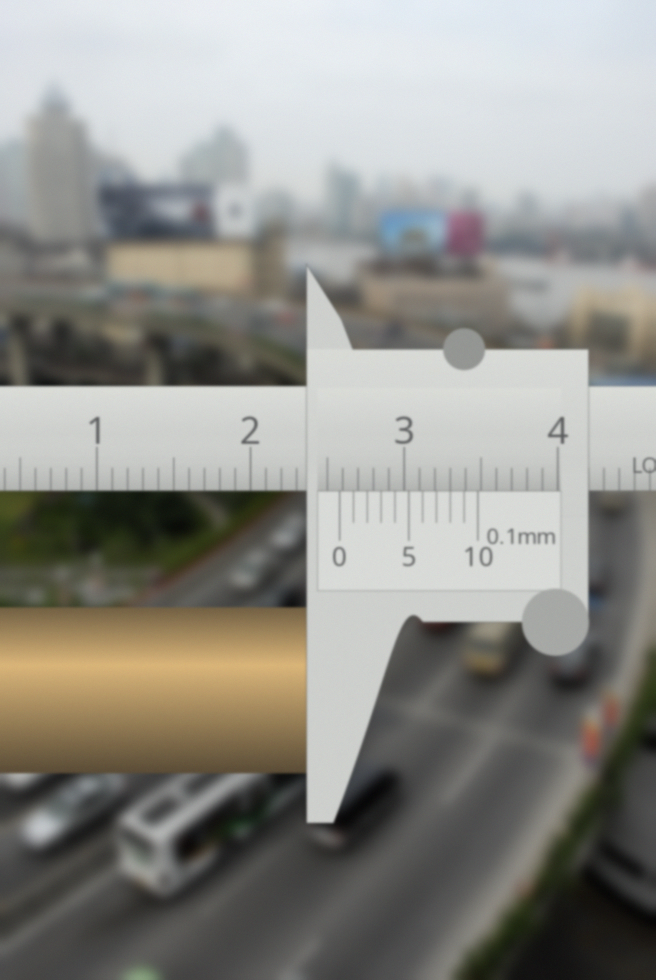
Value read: 25.8,mm
